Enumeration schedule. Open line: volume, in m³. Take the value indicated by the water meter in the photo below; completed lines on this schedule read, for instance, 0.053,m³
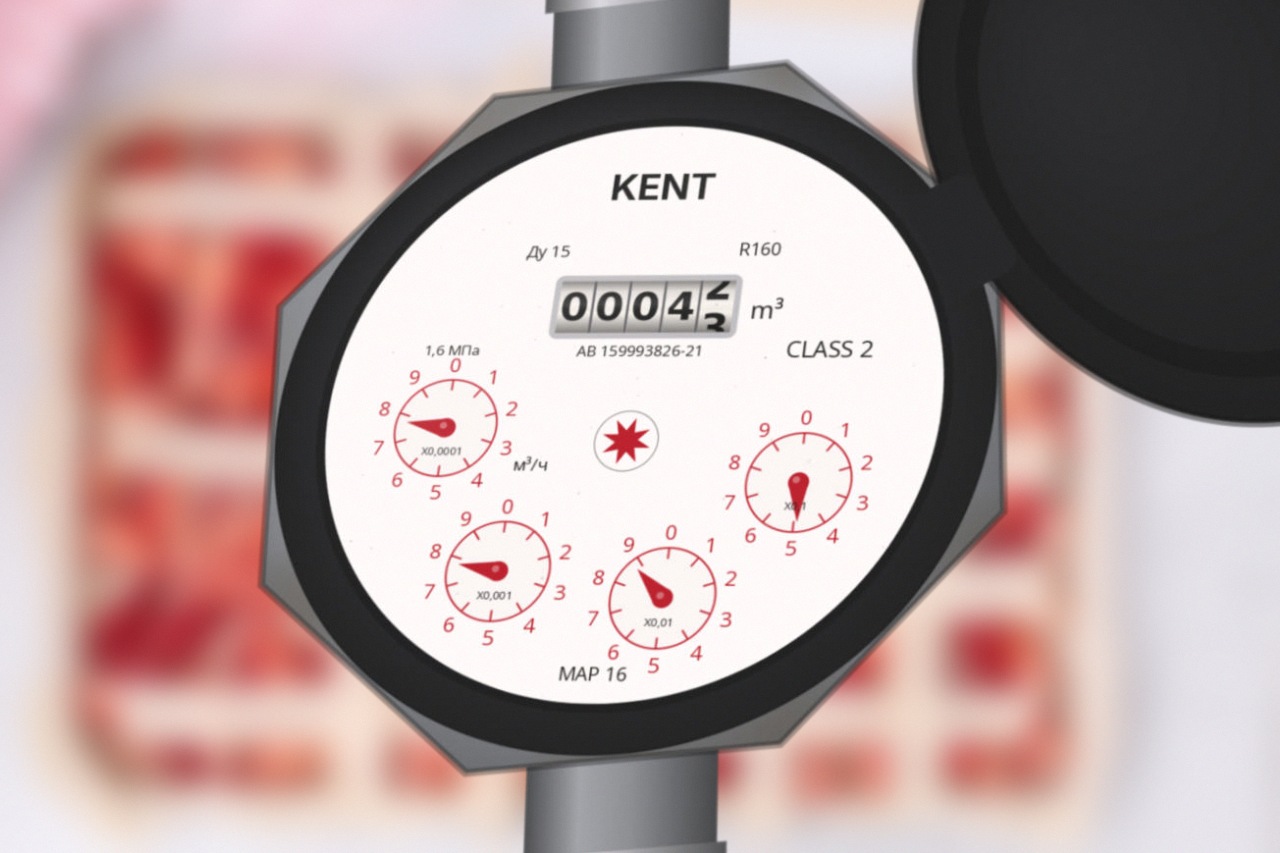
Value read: 42.4877,m³
